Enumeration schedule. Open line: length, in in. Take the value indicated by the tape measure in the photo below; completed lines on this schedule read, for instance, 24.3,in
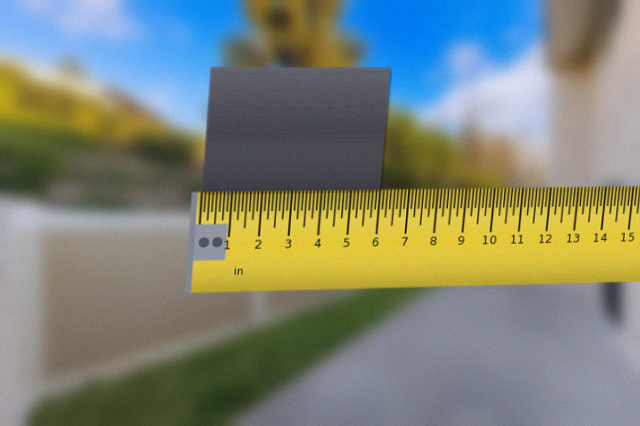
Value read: 6,in
